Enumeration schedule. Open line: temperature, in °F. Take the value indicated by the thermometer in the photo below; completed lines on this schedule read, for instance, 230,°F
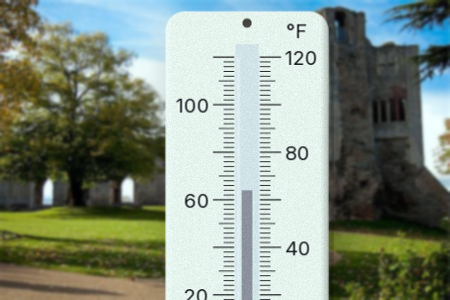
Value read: 64,°F
